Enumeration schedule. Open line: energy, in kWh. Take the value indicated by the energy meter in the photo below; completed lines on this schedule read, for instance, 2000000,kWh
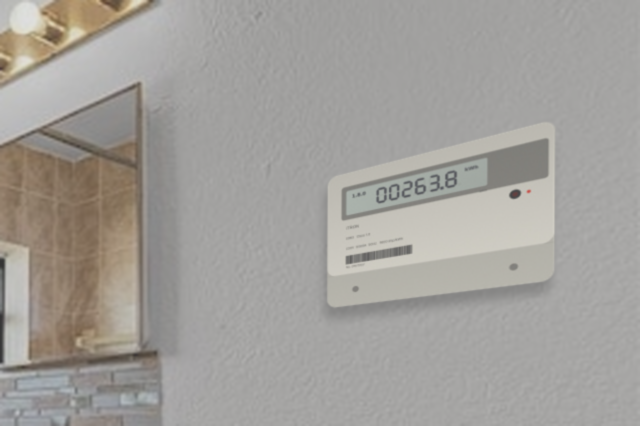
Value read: 263.8,kWh
